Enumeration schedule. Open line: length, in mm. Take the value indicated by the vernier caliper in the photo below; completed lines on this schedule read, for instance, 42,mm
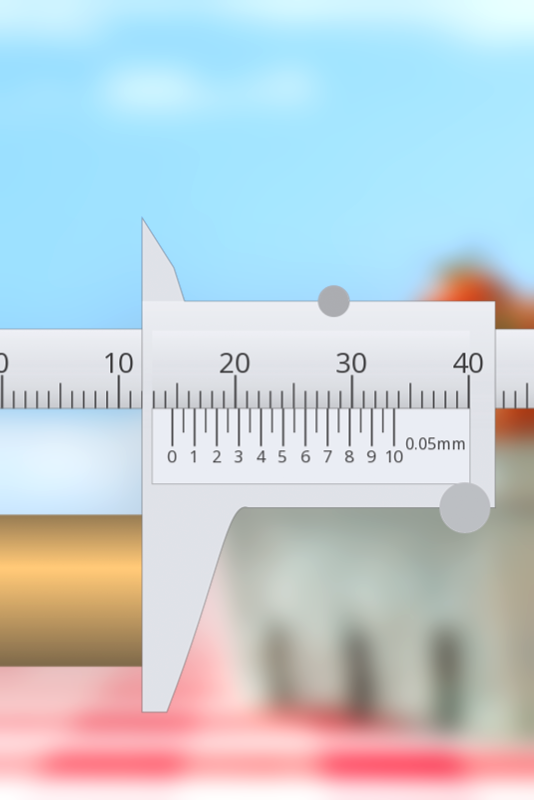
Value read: 14.6,mm
